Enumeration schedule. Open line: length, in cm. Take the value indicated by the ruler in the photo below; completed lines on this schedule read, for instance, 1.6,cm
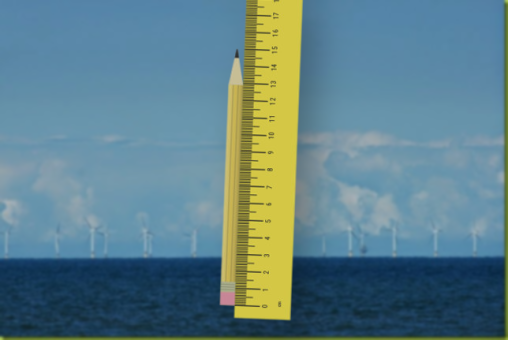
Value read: 15,cm
